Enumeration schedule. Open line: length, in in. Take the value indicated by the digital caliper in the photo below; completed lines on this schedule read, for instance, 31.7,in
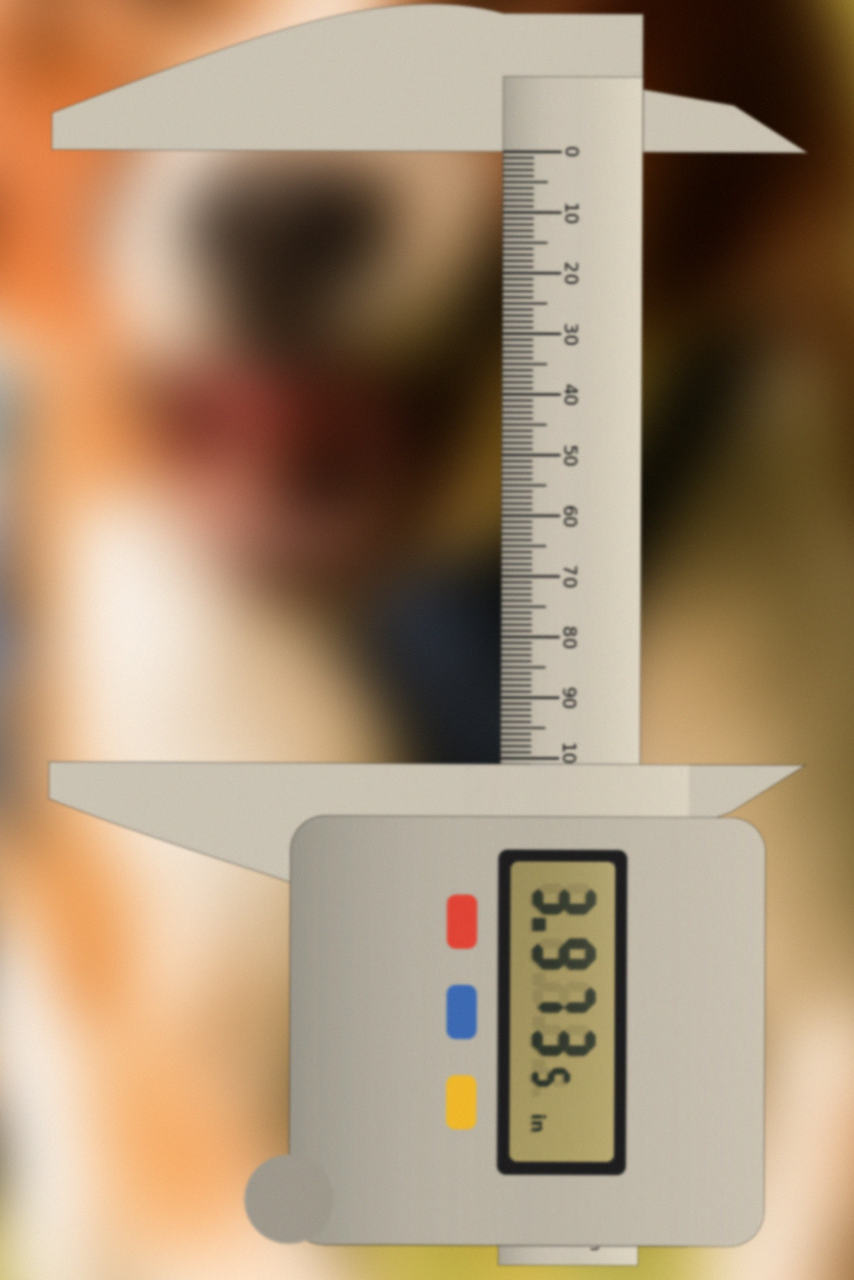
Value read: 3.9735,in
